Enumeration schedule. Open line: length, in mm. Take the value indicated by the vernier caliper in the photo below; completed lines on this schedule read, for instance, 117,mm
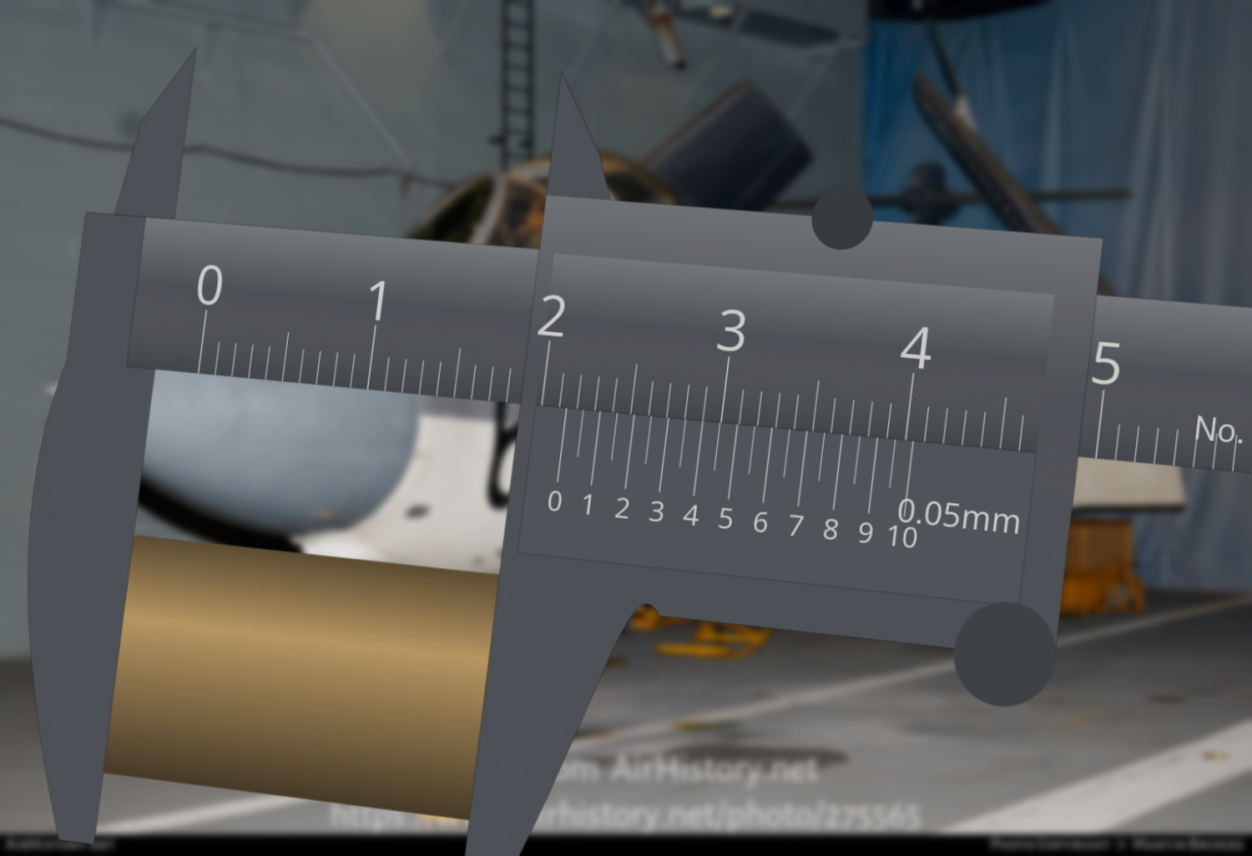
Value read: 21.4,mm
